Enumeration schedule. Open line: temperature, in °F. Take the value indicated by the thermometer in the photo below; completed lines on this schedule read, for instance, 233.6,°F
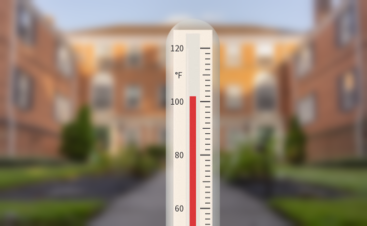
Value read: 102,°F
